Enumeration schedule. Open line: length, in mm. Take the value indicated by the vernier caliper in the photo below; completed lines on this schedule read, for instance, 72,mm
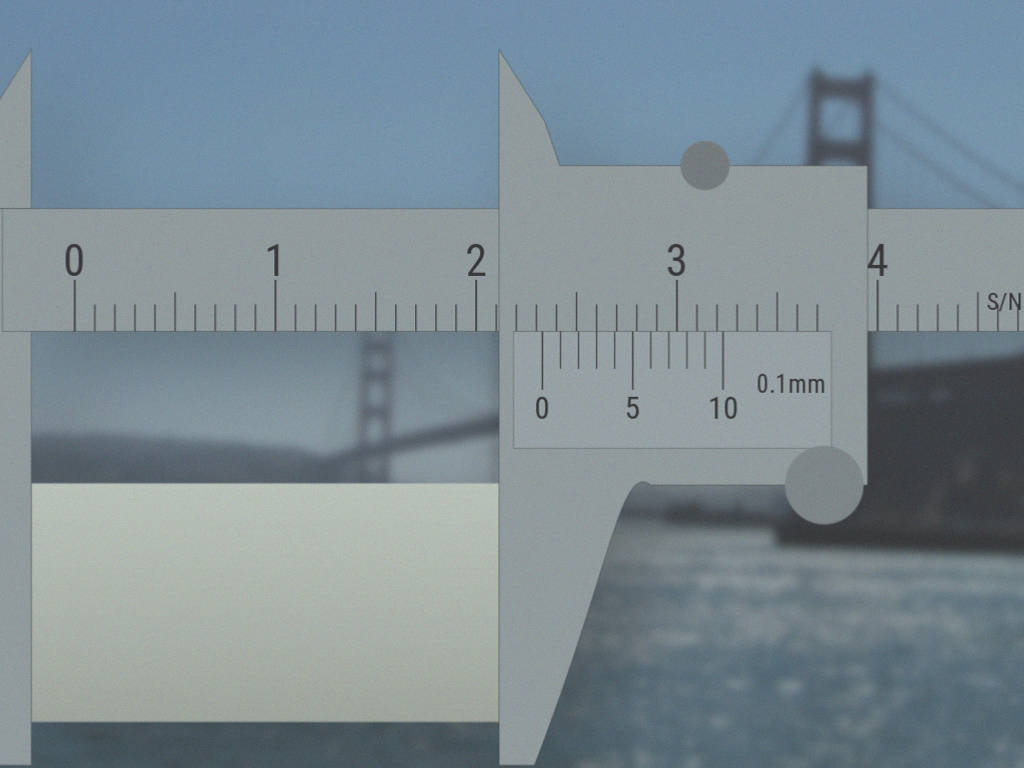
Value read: 23.3,mm
